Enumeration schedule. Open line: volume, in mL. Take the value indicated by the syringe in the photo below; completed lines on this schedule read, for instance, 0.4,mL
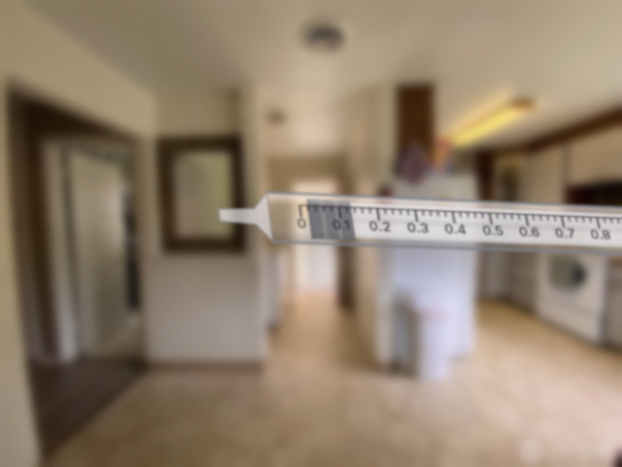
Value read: 0.02,mL
